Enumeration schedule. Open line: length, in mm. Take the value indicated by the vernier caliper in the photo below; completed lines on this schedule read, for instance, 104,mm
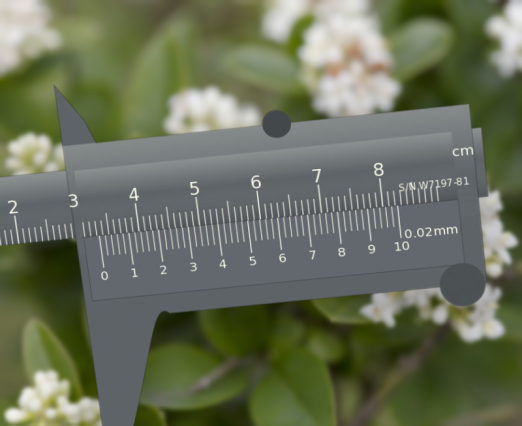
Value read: 33.4,mm
